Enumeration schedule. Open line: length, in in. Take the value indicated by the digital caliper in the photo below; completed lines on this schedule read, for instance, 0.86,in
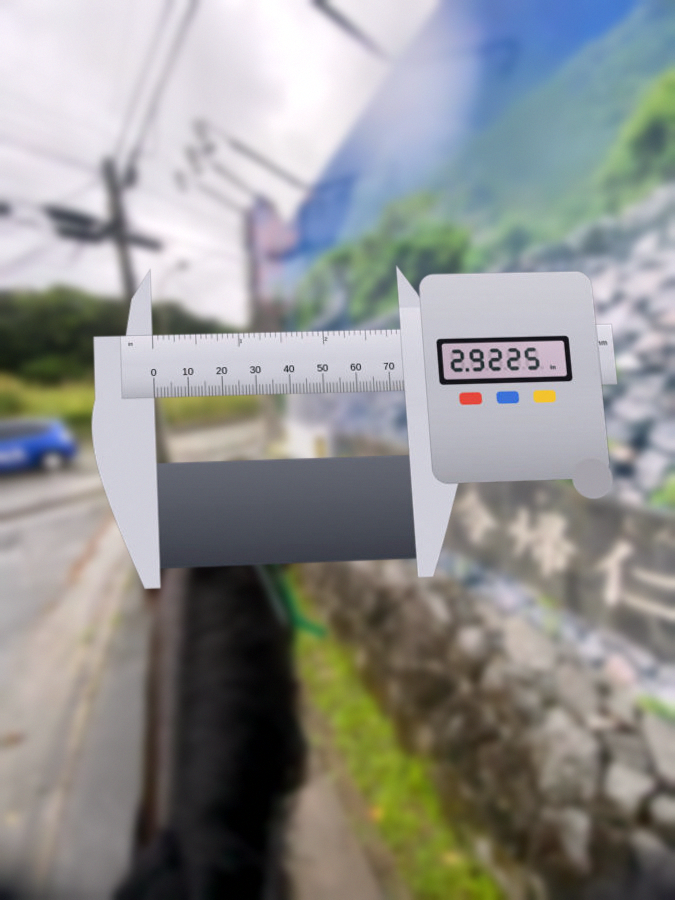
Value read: 2.9225,in
